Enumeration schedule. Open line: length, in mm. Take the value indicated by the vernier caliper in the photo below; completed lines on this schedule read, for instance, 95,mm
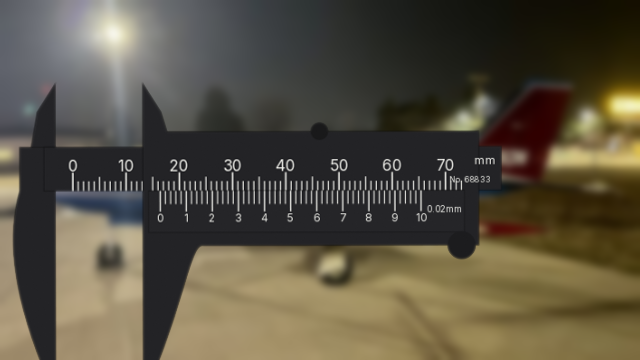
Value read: 16.4,mm
